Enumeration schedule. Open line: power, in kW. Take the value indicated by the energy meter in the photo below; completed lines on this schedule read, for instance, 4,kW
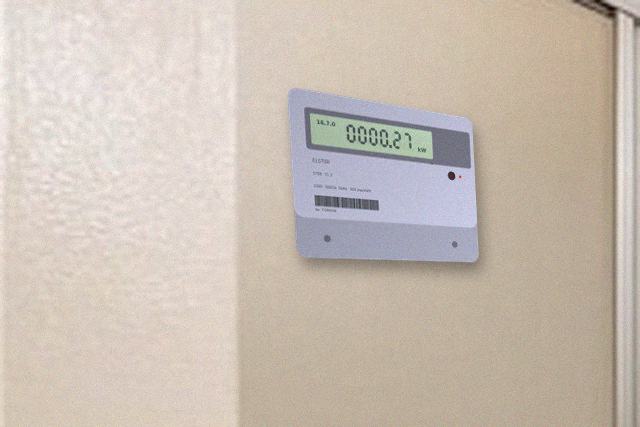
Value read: 0.27,kW
